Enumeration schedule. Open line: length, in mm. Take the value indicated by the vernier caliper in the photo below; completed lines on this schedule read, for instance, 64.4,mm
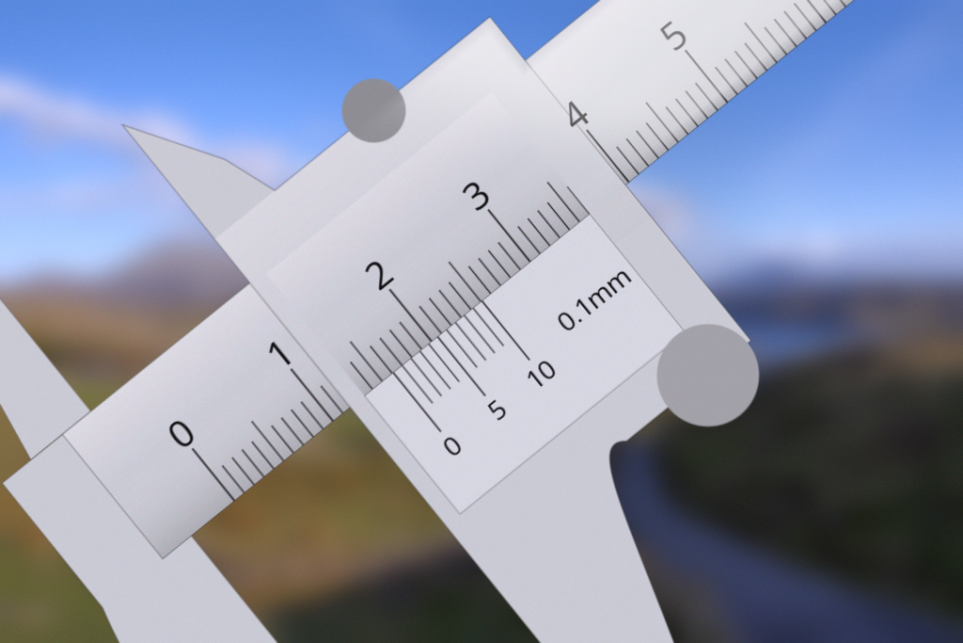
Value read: 16.1,mm
